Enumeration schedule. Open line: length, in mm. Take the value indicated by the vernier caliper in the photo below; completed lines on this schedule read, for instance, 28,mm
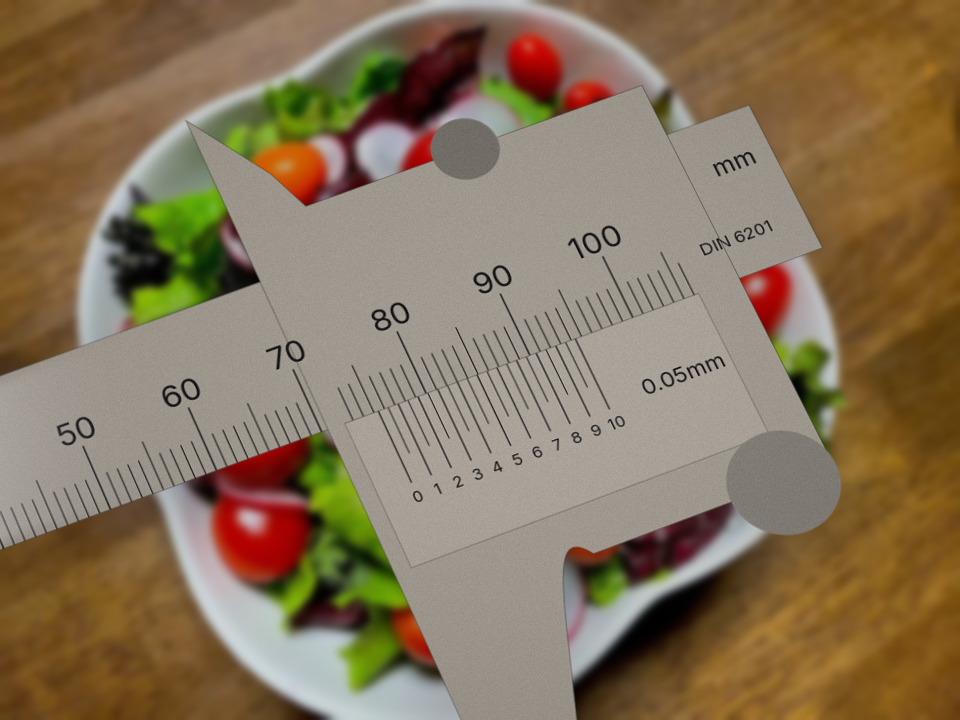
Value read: 75.4,mm
